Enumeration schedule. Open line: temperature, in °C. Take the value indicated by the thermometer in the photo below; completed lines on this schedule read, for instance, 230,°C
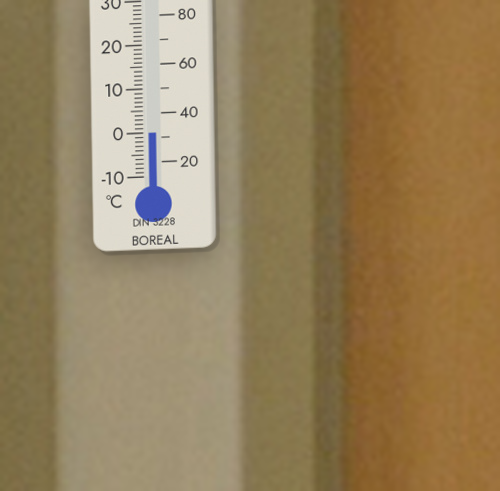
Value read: 0,°C
